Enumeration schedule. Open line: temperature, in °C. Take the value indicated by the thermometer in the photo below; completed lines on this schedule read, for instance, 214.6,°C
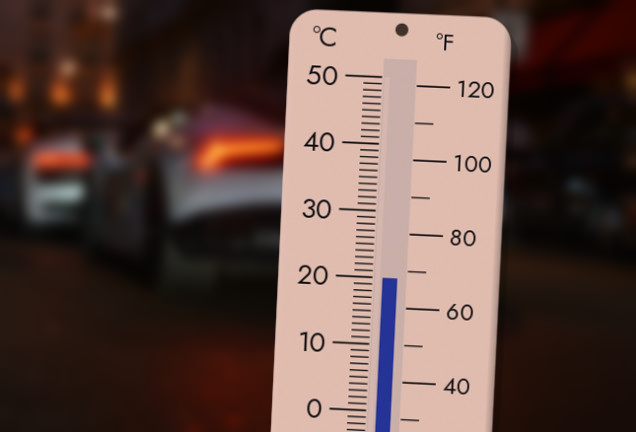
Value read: 20,°C
